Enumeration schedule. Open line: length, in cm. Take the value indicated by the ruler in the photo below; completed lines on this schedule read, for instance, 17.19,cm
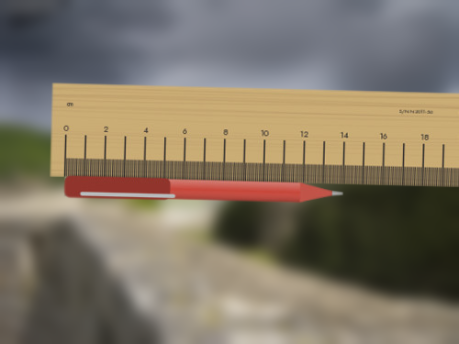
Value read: 14,cm
